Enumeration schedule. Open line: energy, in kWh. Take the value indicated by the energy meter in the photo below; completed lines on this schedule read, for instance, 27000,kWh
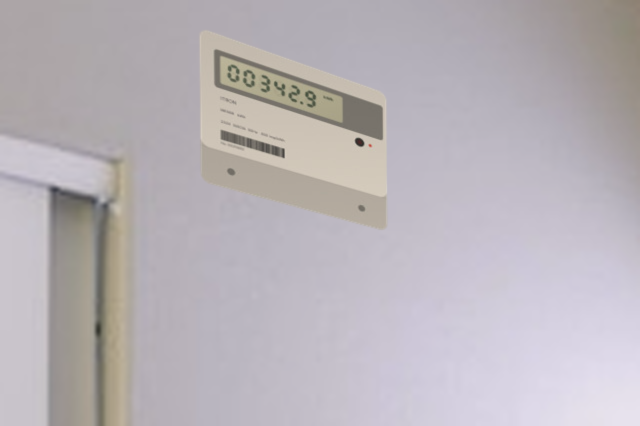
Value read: 342.9,kWh
